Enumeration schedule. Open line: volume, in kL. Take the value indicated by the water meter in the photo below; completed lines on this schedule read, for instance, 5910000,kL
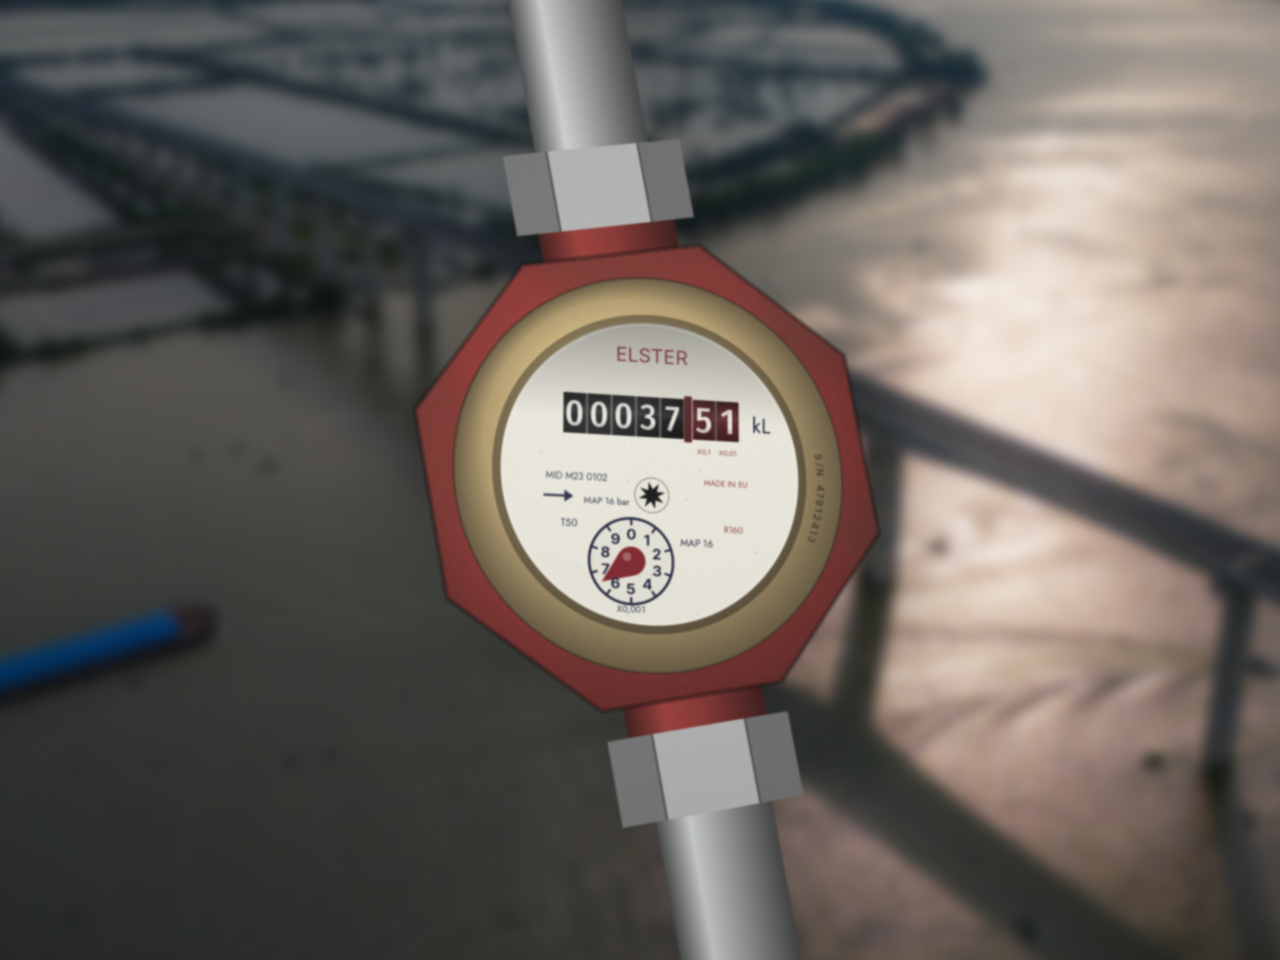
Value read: 37.516,kL
